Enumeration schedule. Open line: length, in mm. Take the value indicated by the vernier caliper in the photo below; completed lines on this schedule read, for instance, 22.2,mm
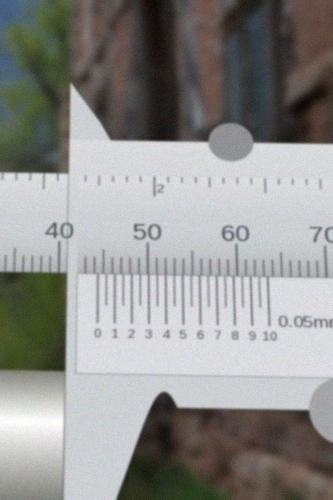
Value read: 44.4,mm
